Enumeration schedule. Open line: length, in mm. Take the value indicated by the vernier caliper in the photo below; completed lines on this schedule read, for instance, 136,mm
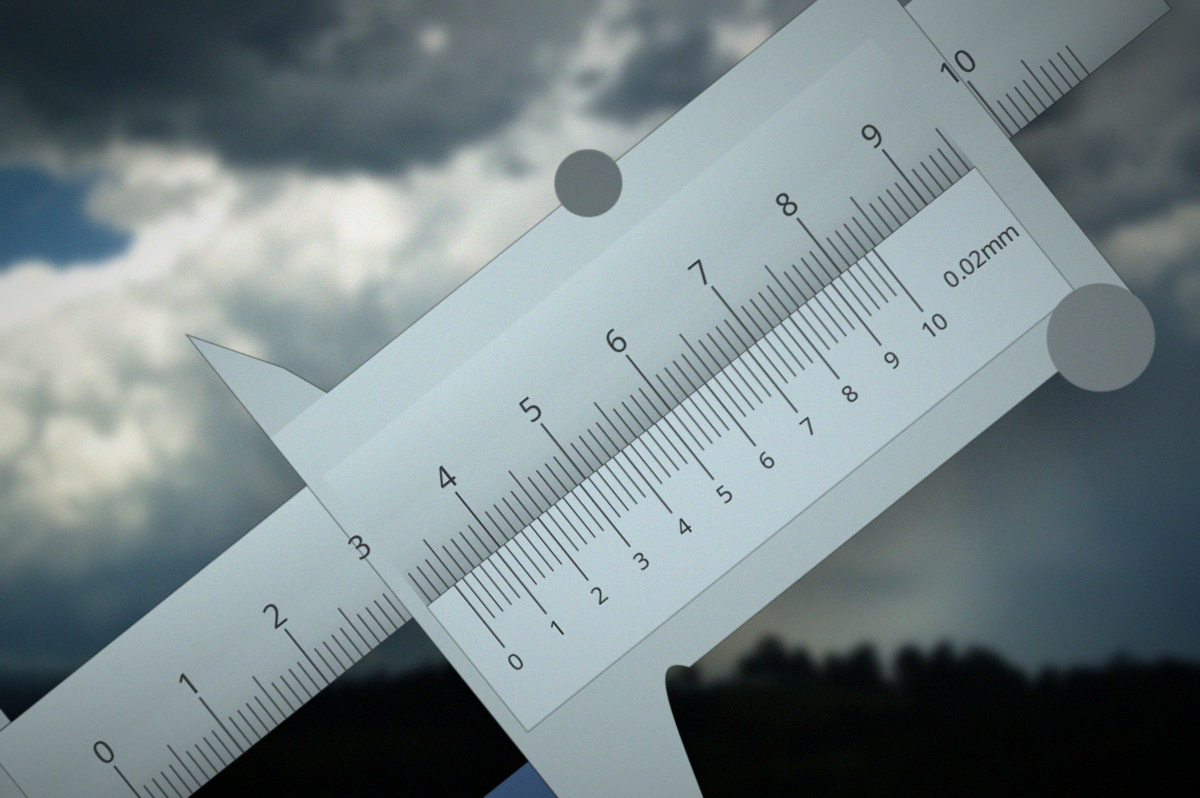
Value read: 34.6,mm
